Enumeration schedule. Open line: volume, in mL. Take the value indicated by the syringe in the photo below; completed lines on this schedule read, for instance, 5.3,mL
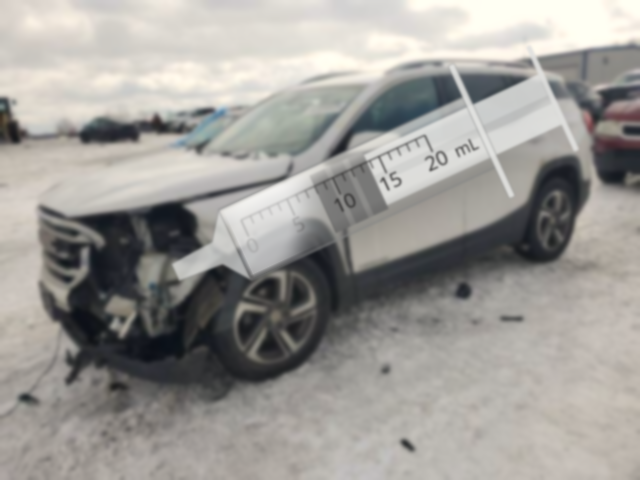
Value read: 8,mL
